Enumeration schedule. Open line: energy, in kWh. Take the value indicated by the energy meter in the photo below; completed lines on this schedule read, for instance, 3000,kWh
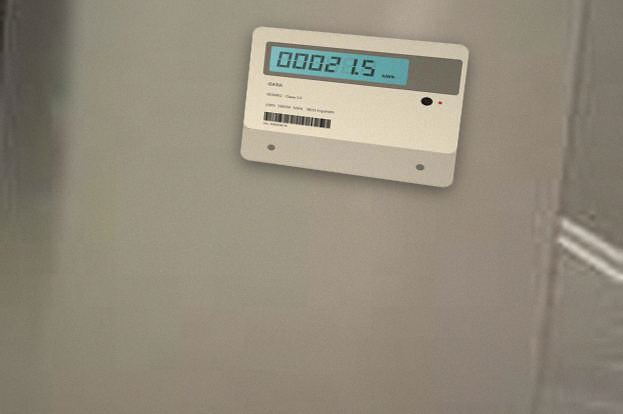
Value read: 21.5,kWh
